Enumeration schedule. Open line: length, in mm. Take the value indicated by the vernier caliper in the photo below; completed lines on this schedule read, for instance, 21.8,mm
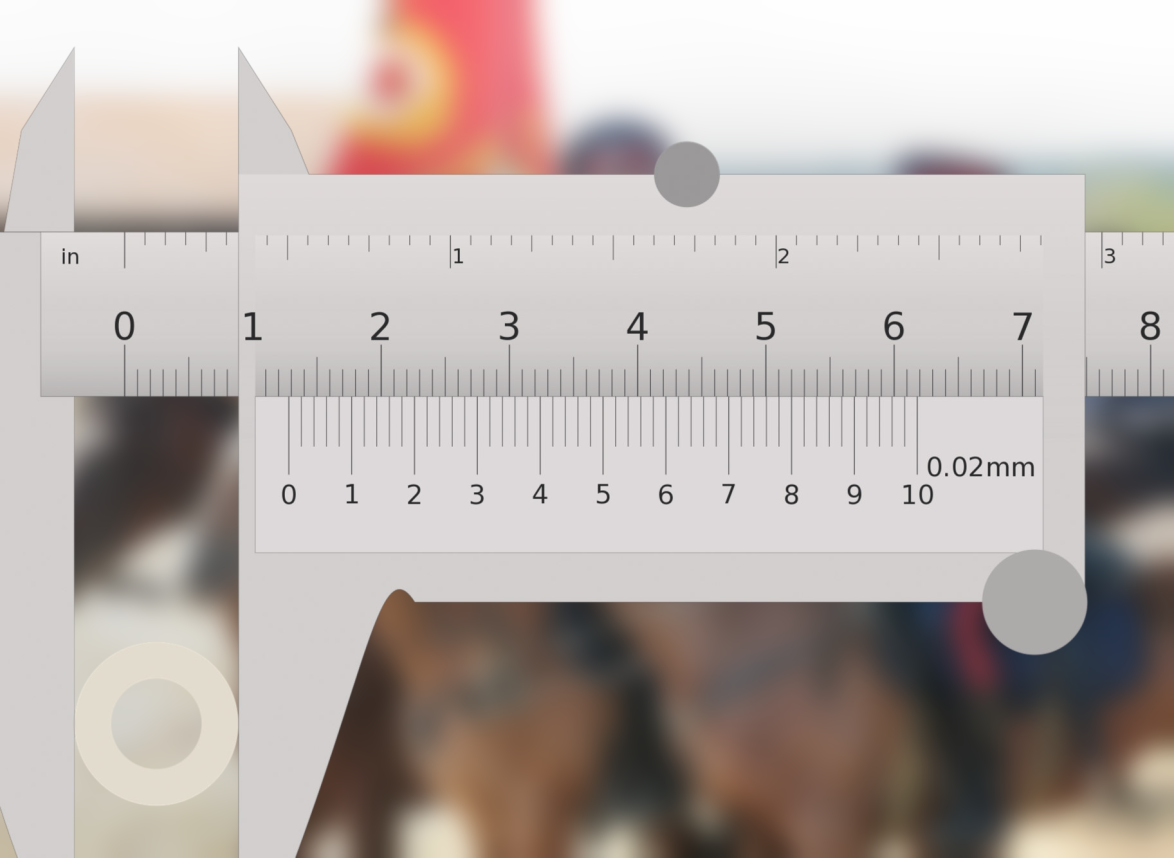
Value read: 12.8,mm
